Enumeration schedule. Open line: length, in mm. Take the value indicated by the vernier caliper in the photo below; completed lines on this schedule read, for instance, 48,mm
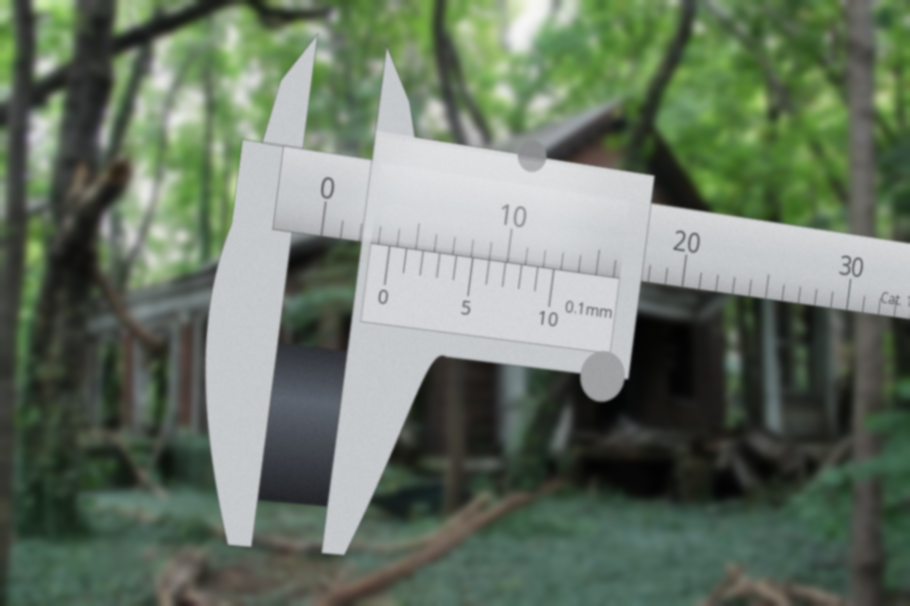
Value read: 3.6,mm
